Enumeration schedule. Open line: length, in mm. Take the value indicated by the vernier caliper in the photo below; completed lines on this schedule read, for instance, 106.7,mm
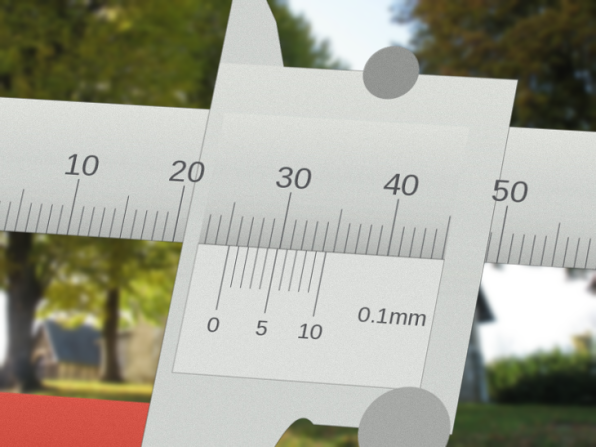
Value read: 25.3,mm
